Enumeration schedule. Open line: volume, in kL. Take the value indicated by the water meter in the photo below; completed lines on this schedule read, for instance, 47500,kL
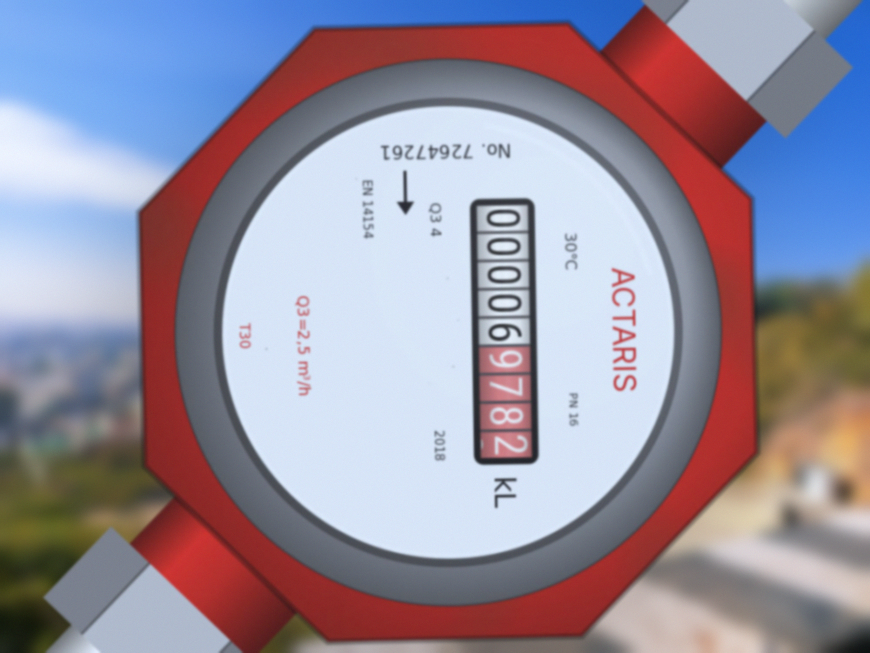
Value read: 6.9782,kL
